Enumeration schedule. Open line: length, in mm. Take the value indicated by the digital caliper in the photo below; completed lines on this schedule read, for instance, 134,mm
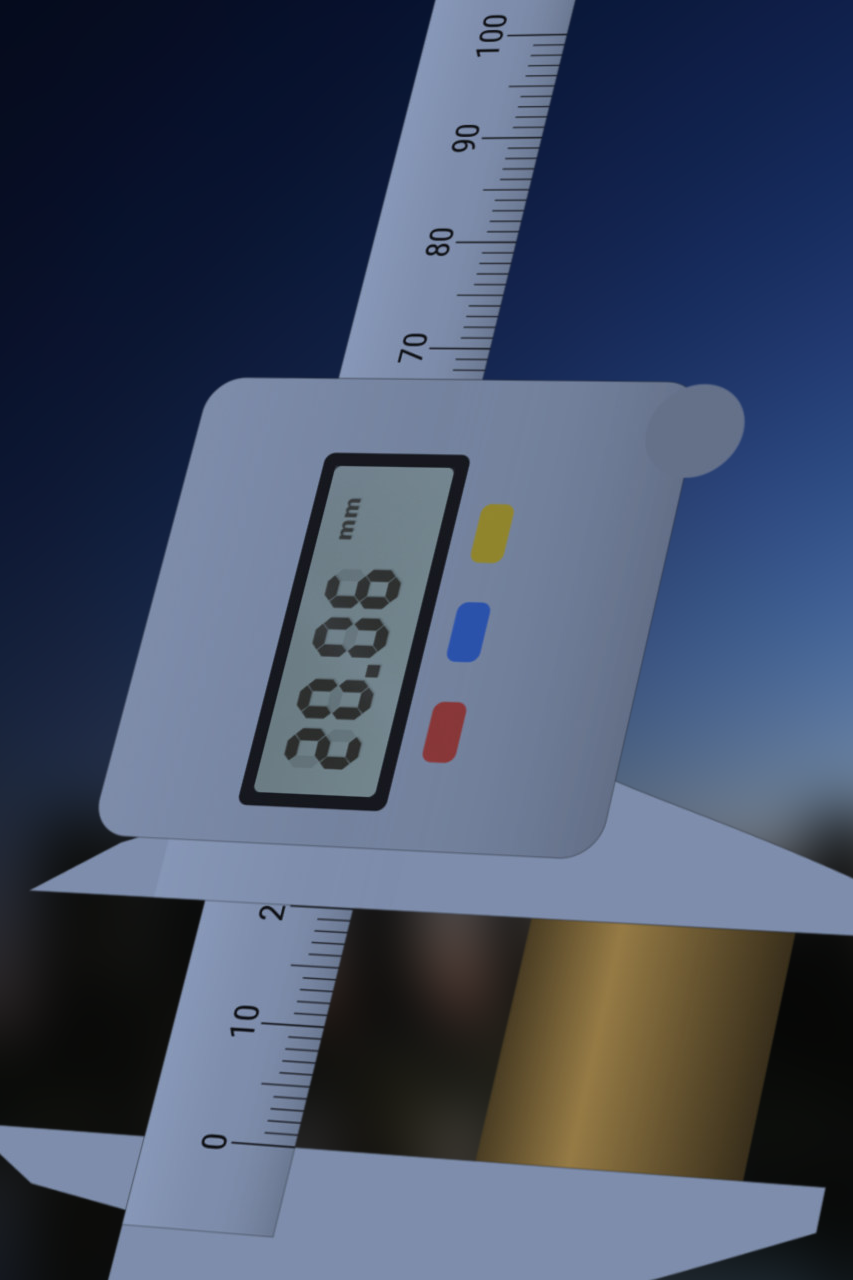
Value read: 20.06,mm
